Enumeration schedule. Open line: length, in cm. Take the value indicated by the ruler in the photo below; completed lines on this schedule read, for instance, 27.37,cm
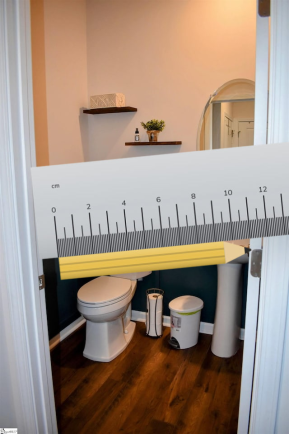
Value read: 11,cm
